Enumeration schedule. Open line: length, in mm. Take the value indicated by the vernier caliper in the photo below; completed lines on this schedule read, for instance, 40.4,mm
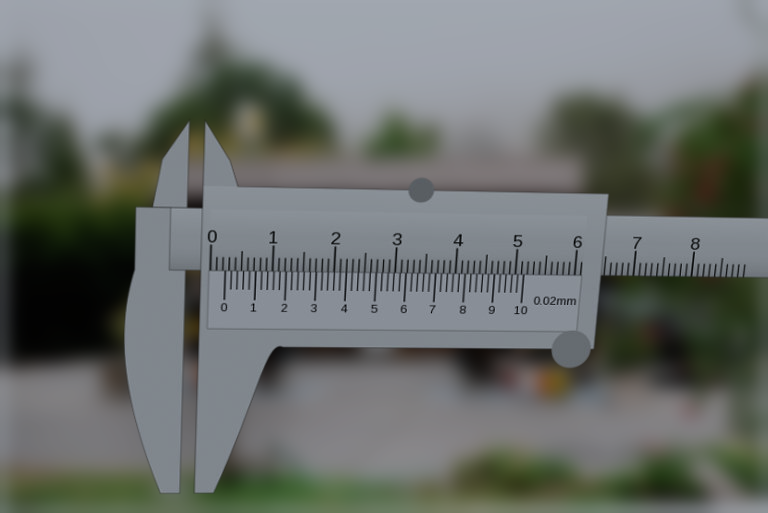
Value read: 2.4,mm
